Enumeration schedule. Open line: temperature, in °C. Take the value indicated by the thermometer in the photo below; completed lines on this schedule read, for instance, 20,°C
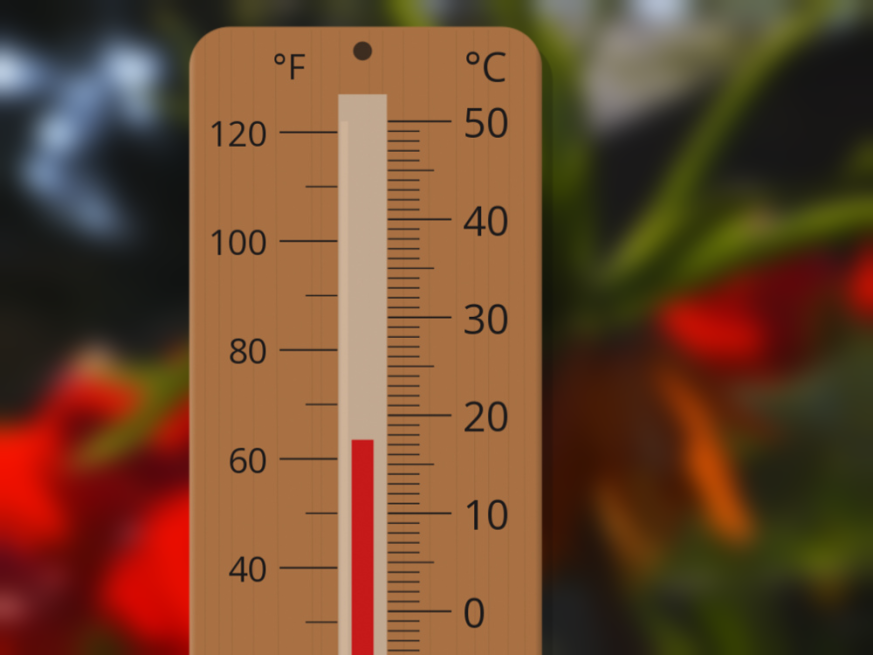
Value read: 17.5,°C
